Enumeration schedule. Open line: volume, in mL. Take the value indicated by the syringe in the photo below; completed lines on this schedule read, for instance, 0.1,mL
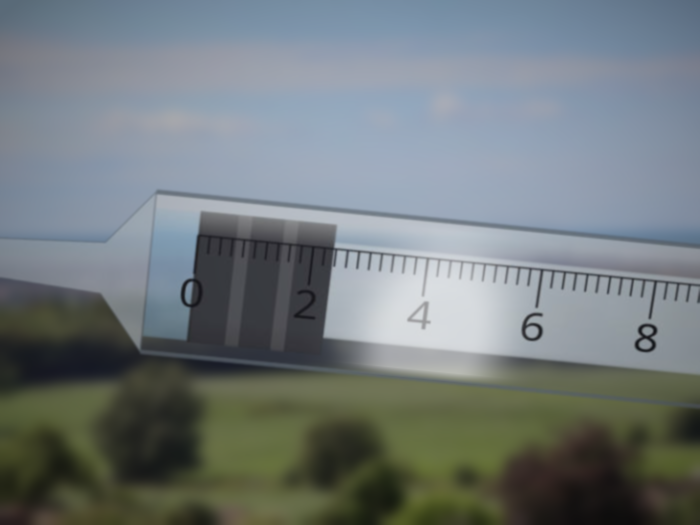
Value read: 0,mL
